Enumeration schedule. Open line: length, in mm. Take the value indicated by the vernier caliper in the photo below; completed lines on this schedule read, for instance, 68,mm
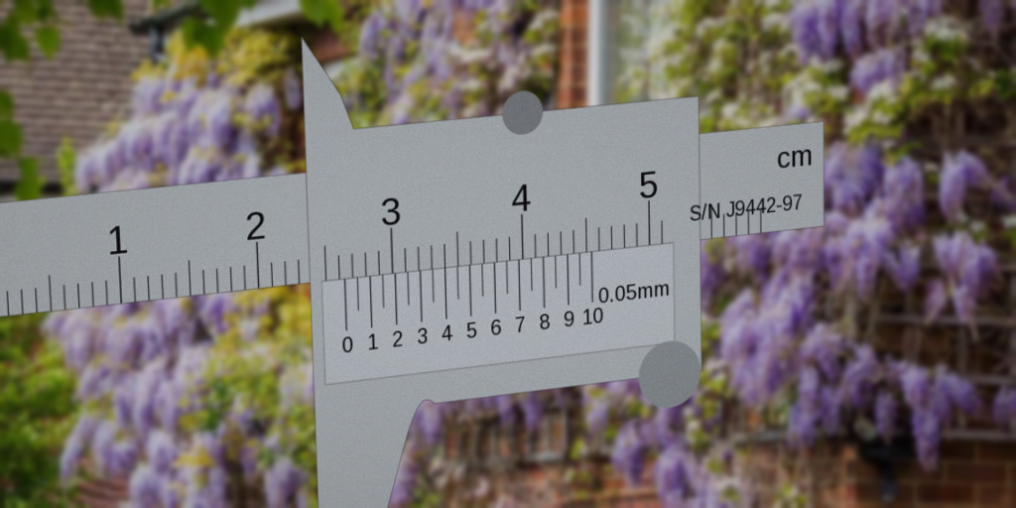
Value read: 26.4,mm
